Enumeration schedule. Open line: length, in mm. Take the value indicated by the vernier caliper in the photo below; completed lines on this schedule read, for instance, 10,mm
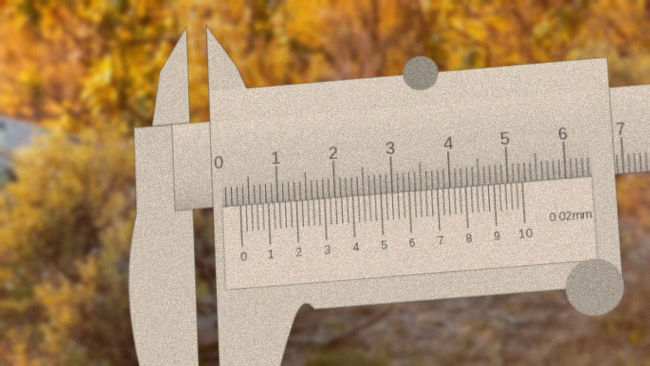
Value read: 3.5,mm
